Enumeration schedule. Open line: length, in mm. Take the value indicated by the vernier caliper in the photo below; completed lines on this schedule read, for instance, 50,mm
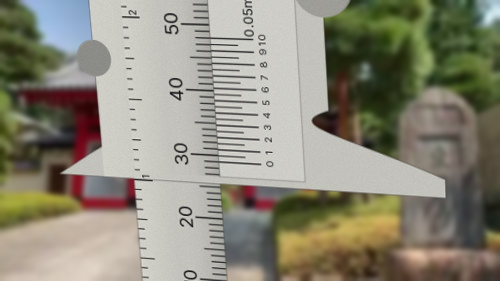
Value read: 29.0,mm
